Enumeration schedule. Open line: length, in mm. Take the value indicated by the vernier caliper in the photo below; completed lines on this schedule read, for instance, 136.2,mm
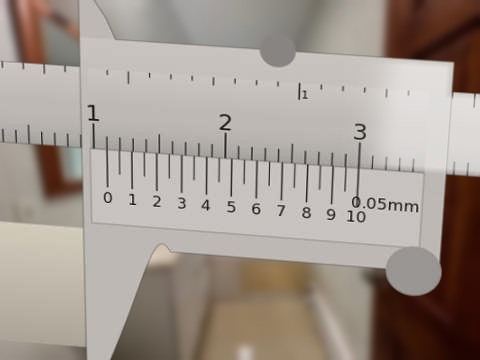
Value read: 11.0,mm
